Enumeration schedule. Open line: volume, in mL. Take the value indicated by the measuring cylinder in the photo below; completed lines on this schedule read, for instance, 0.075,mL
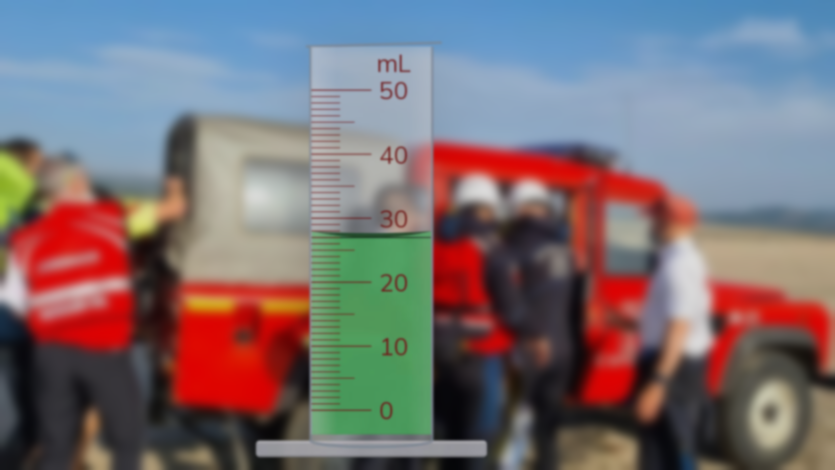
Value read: 27,mL
